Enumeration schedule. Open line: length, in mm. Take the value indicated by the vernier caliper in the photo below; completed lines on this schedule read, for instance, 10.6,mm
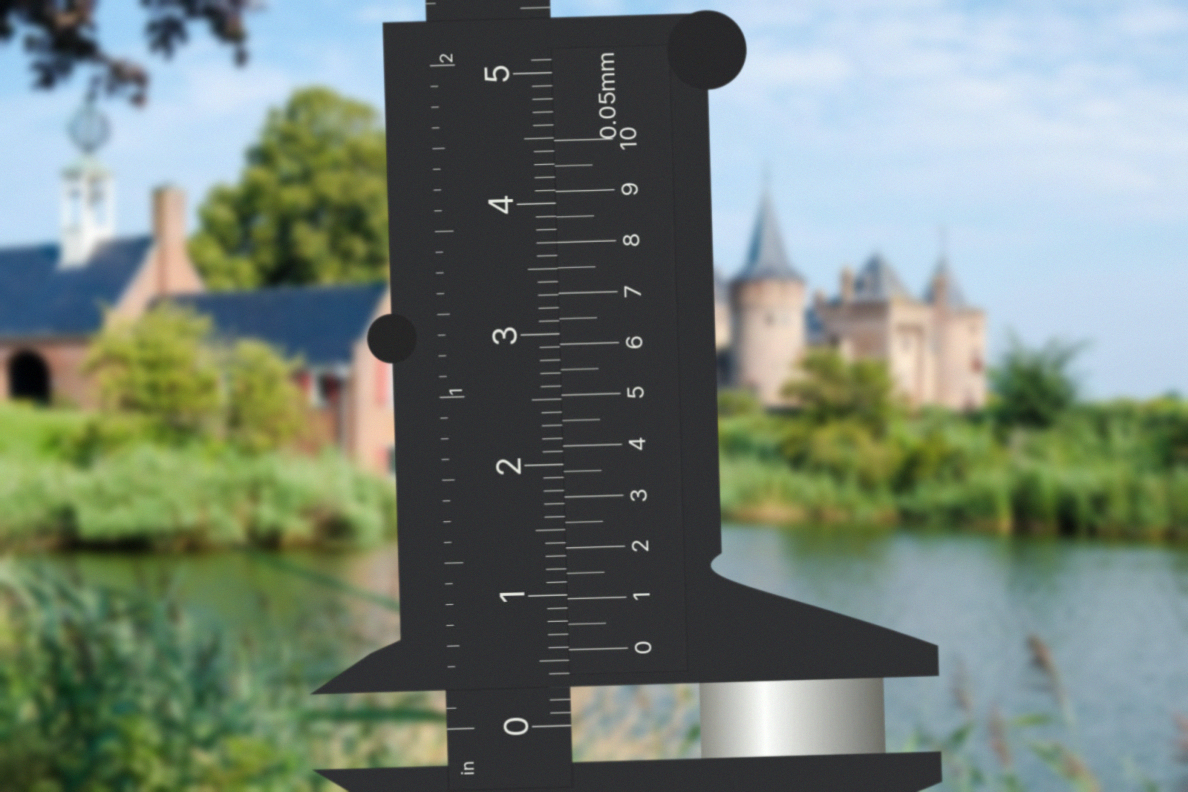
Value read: 5.8,mm
